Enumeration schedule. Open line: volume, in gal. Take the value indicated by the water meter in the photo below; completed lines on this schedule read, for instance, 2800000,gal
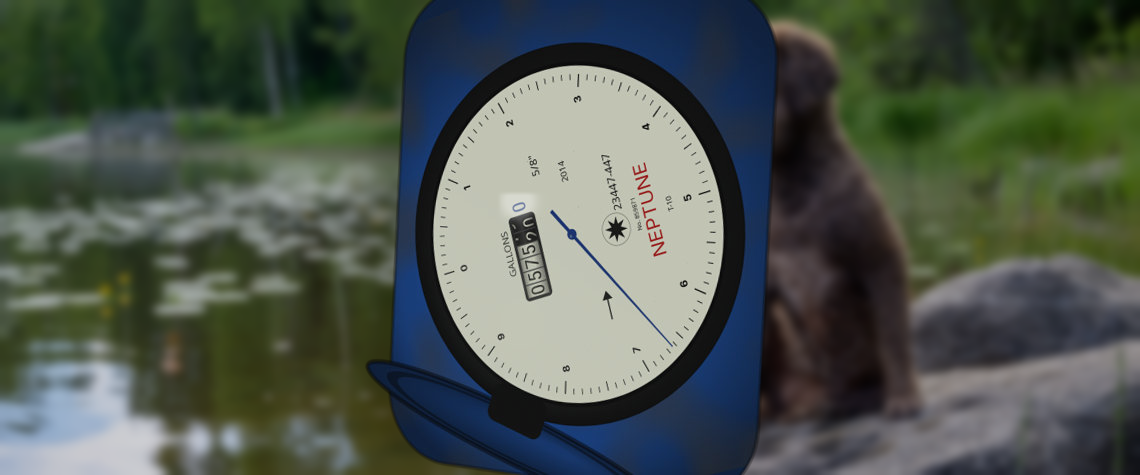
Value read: 575196.6,gal
